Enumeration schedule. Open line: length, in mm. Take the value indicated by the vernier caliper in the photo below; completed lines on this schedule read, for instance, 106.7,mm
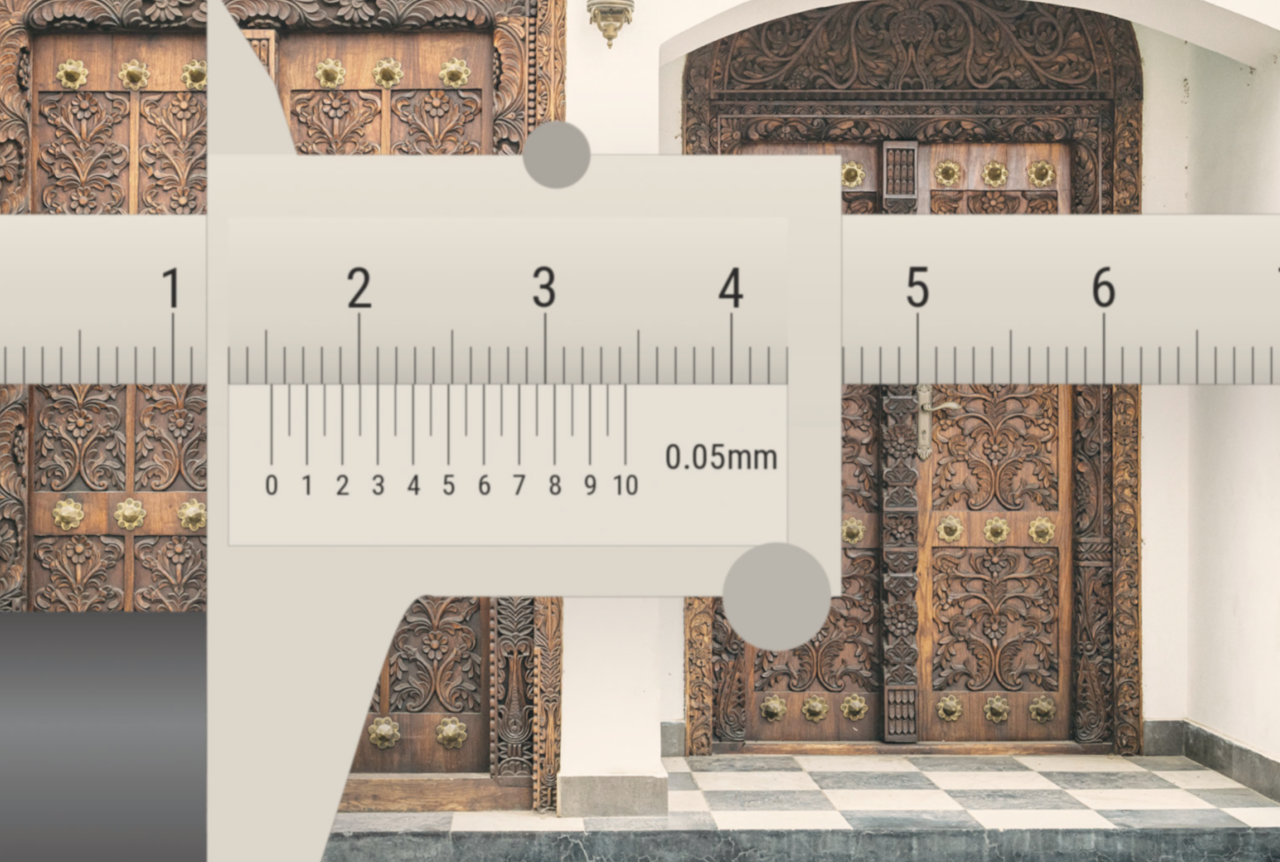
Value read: 15.3,mm
